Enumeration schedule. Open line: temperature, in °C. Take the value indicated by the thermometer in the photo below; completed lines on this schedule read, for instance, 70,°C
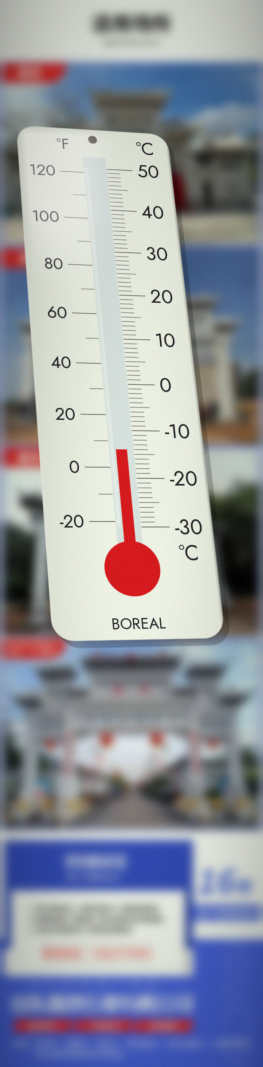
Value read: -14,°C
